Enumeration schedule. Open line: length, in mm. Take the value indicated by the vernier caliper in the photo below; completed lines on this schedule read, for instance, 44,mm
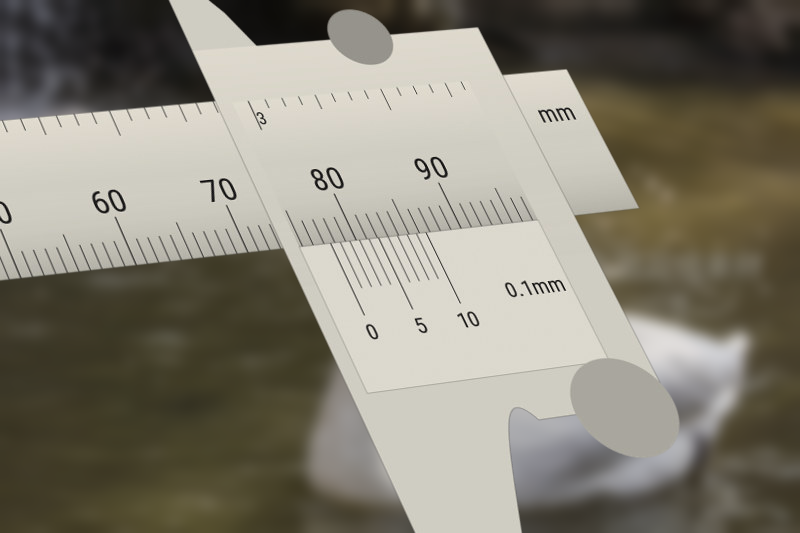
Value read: 77.6,mm
